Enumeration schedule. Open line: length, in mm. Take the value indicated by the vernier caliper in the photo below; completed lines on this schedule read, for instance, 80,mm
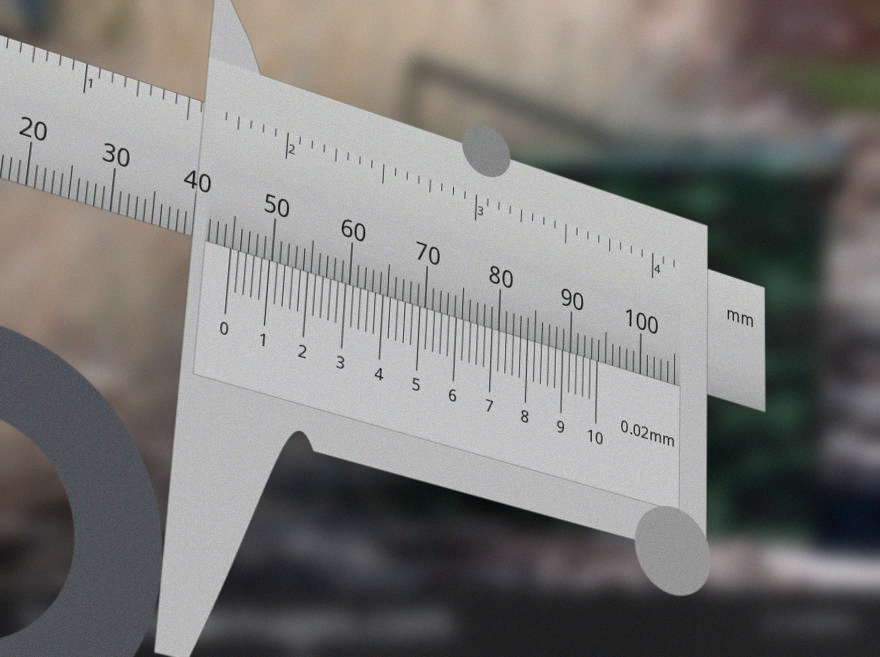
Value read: 44.8,mm
